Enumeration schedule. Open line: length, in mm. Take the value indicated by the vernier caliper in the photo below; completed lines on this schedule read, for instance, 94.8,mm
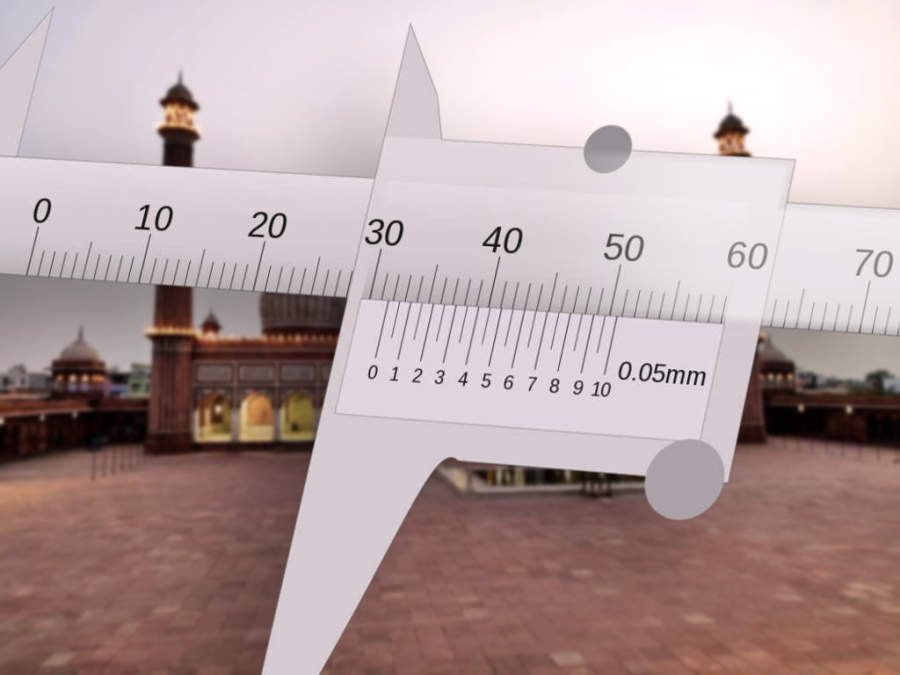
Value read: 31.6,mm
